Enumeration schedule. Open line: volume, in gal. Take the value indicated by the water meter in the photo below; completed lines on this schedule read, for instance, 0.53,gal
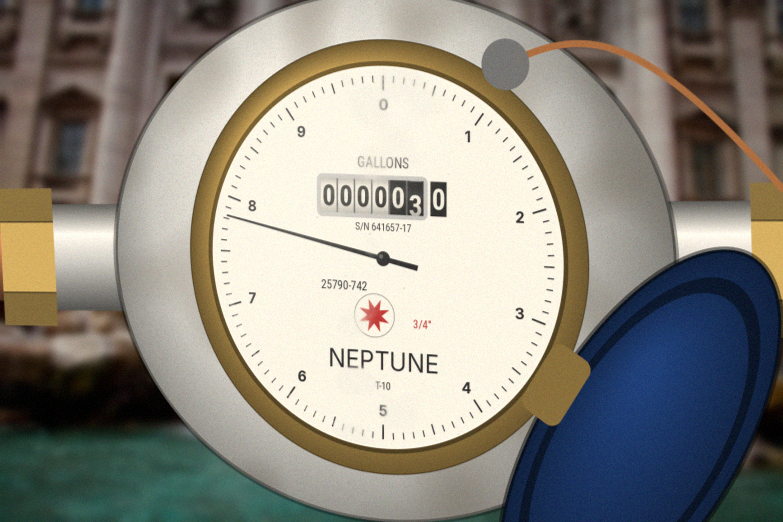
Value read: 27.8,gal
